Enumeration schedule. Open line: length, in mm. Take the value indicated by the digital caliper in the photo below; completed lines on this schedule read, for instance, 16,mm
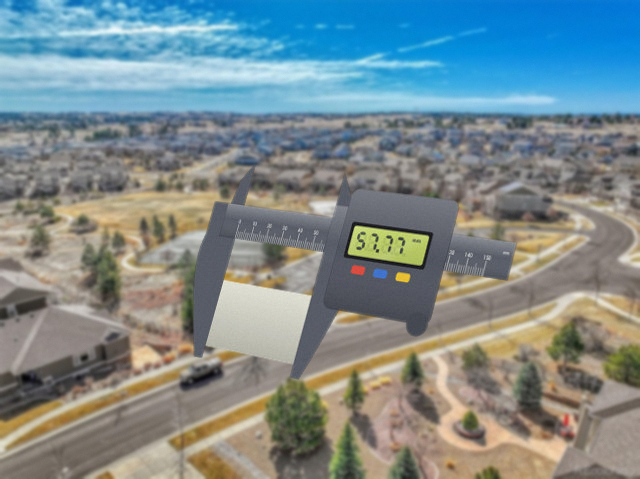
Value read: 57.77,mm
